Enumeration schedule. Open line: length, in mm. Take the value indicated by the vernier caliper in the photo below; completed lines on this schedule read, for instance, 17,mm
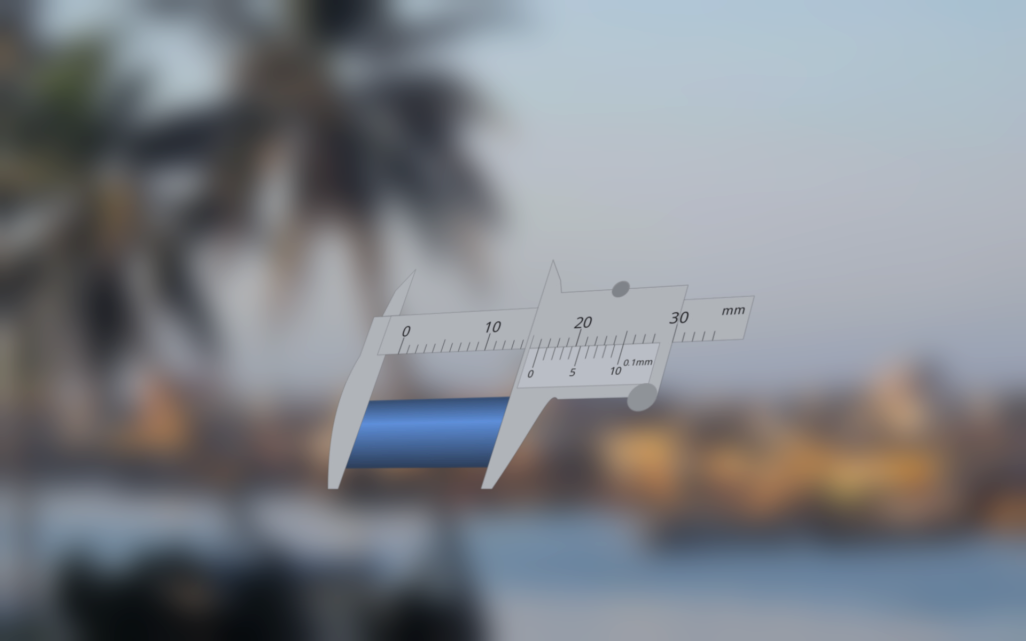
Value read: 16.0,mm
